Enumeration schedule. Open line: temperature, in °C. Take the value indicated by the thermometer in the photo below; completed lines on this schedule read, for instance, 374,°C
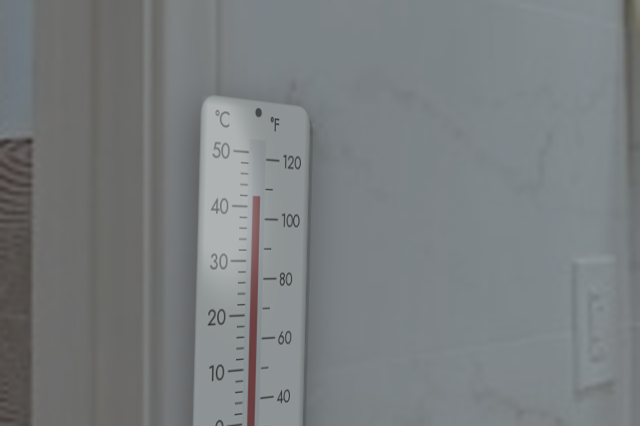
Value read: 42,°C
